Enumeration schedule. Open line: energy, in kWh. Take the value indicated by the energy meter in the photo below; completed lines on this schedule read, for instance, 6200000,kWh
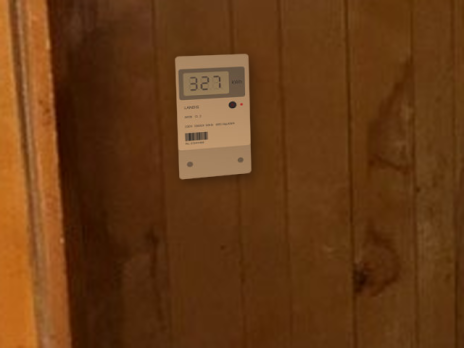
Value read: 327,kWh
